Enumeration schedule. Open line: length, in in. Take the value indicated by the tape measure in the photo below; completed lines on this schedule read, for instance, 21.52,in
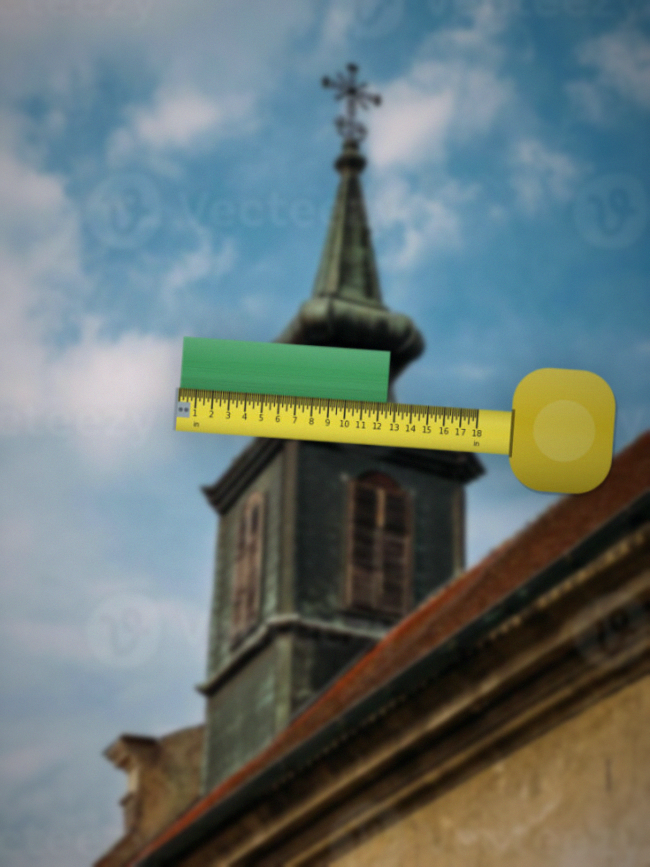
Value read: 12.5,in
